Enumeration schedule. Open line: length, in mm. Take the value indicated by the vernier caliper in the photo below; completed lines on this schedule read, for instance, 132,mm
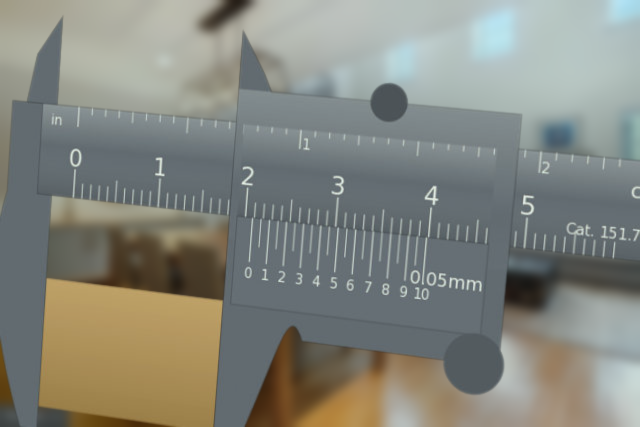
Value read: 20.8,mm
